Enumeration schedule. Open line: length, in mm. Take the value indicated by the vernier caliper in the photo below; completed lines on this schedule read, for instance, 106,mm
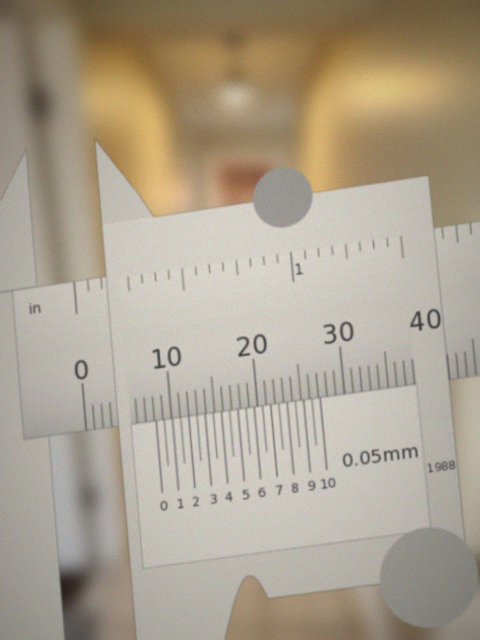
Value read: 8.2,mm
